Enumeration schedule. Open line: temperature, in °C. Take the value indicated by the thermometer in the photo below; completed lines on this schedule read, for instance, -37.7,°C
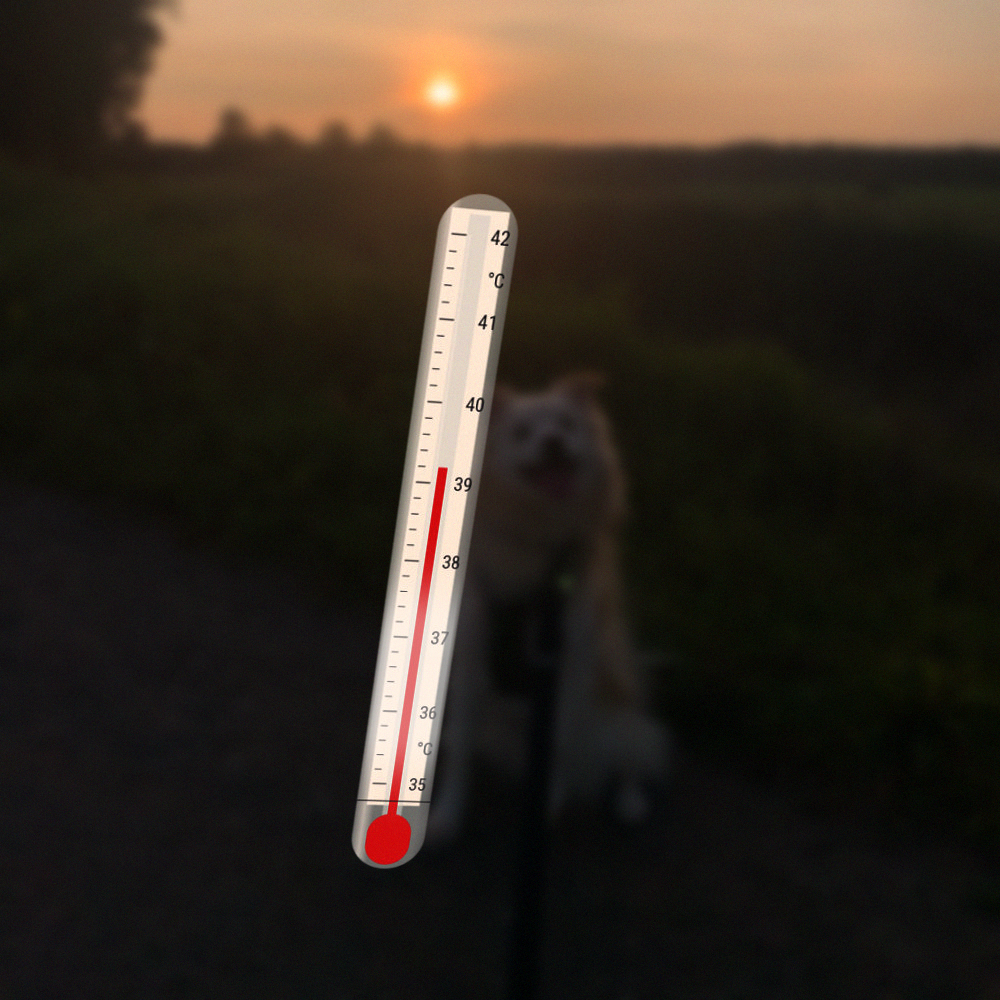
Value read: 39.2,°C
